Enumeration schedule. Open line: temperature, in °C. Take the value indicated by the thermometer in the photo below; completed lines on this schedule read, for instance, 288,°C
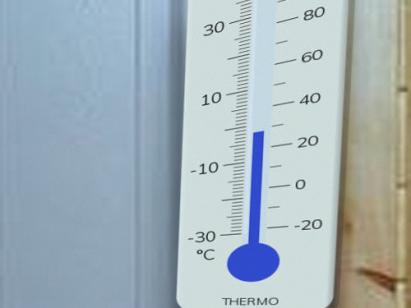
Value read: -2,°C
